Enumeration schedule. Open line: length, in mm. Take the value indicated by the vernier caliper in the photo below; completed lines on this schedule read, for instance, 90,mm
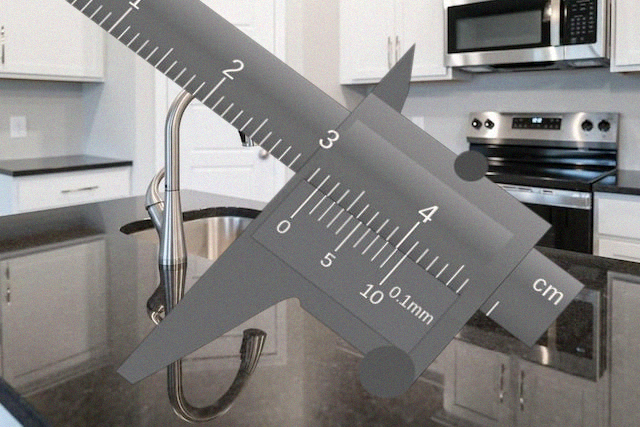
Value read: 32.0,mm
